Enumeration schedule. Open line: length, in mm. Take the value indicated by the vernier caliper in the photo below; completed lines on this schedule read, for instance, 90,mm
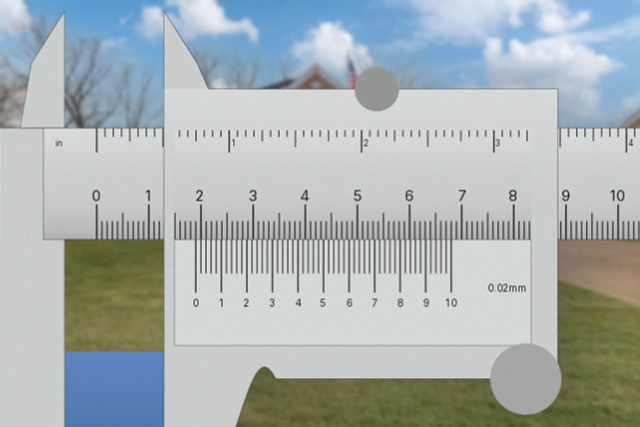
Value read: 19.0,mm
